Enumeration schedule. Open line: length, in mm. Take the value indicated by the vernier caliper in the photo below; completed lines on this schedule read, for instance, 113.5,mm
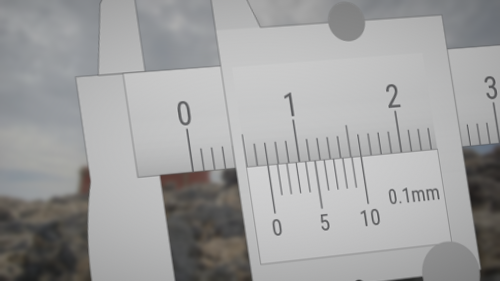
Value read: 7.0,mm
